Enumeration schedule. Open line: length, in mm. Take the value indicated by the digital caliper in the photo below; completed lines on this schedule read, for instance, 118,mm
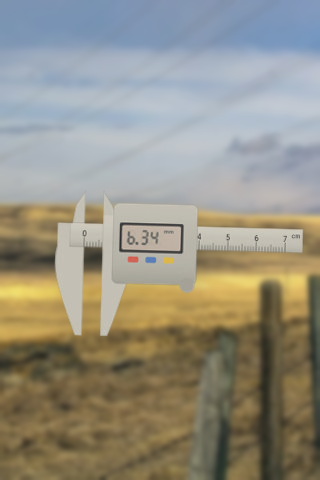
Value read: 6.34,mm
